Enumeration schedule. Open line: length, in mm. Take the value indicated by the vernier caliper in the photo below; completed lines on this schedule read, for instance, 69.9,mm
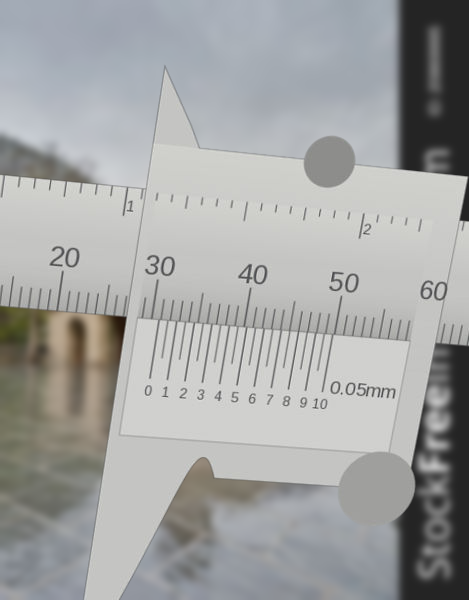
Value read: 30.8,mm
